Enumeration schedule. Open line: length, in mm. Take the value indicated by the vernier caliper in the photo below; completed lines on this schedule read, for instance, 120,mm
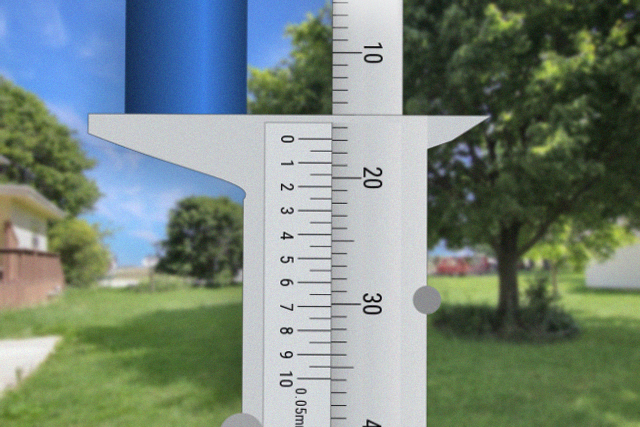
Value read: 16.9,mm
